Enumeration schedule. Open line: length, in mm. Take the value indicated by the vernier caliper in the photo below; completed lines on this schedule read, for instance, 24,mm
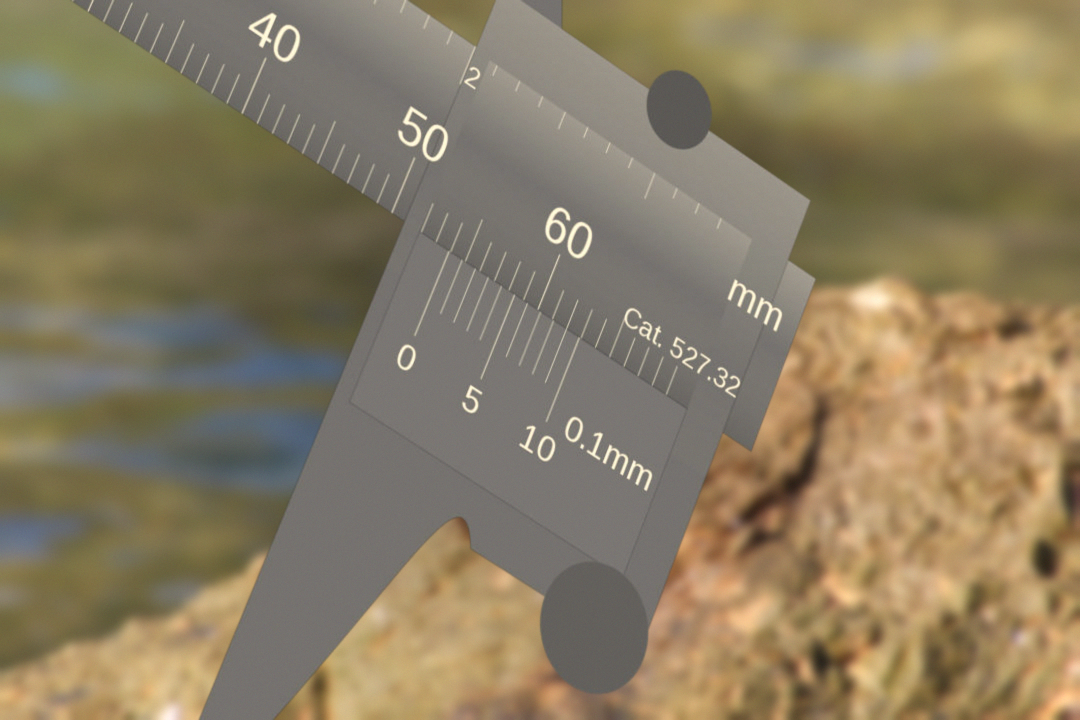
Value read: 53.9,mm
